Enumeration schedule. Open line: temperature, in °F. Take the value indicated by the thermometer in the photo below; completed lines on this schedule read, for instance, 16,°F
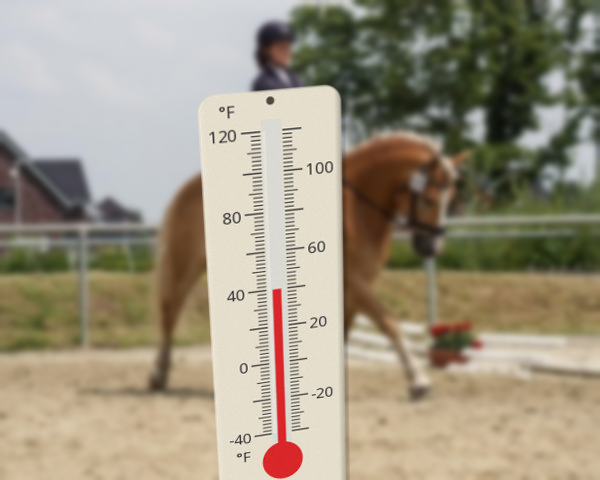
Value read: 40,°F
